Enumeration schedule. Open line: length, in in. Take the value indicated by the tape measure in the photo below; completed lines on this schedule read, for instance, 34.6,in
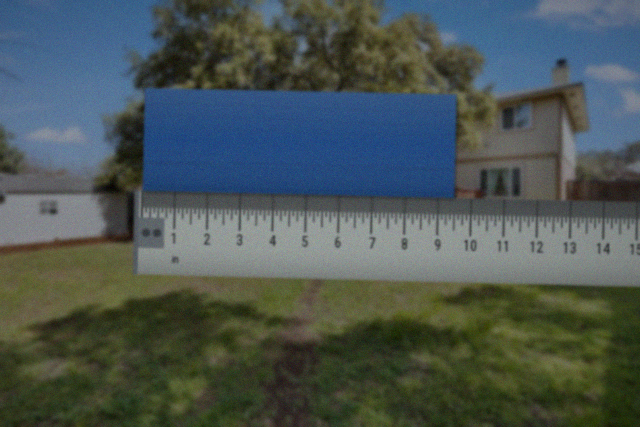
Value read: 9.5,in
